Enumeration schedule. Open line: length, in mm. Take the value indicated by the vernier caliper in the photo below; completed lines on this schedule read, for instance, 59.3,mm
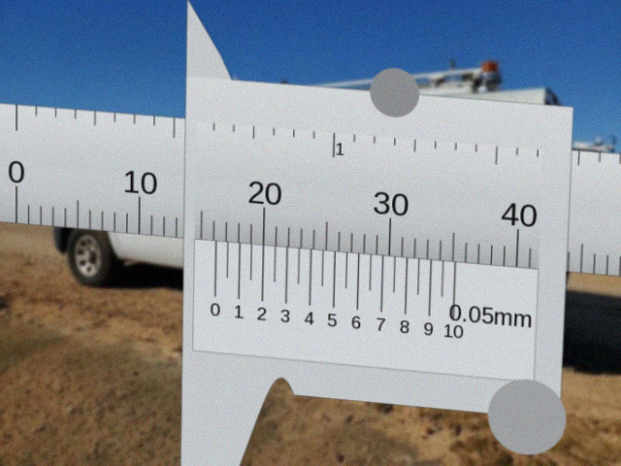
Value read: 16.2,mm
